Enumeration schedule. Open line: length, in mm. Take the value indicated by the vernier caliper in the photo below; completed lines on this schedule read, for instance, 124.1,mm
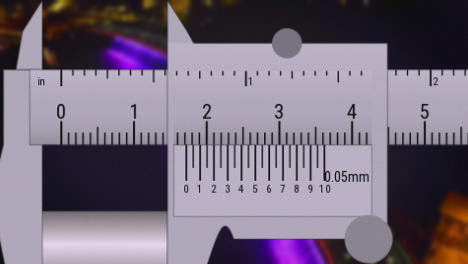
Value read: 17.2,mm
